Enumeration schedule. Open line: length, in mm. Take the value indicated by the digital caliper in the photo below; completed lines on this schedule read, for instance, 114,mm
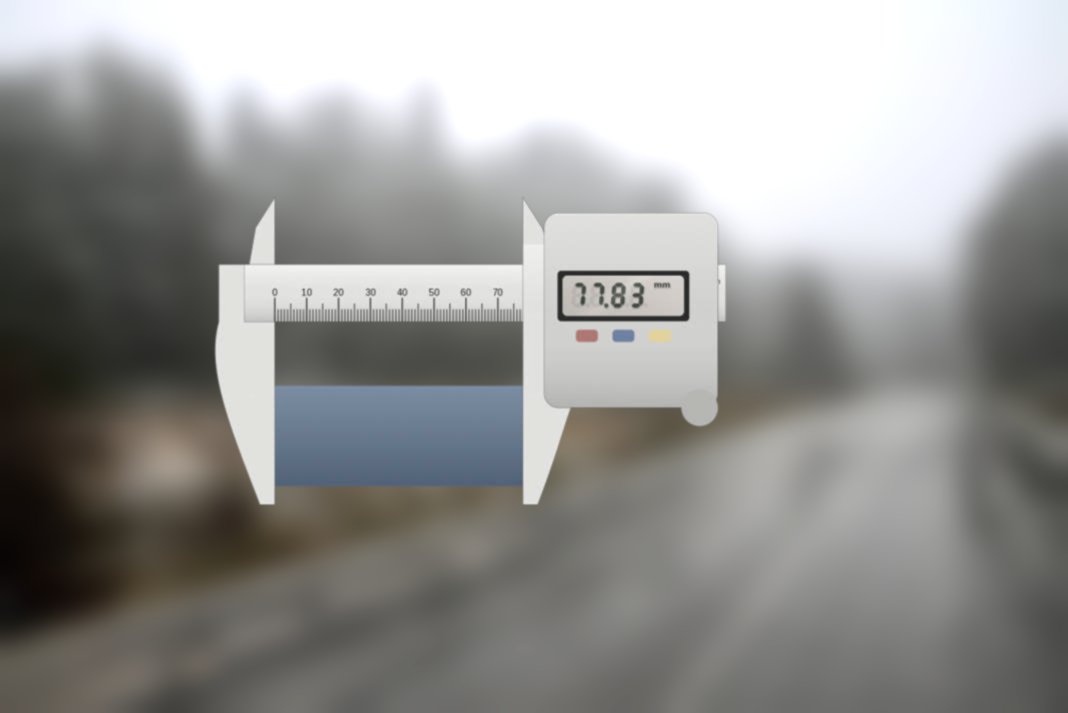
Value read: 77.83,mm
